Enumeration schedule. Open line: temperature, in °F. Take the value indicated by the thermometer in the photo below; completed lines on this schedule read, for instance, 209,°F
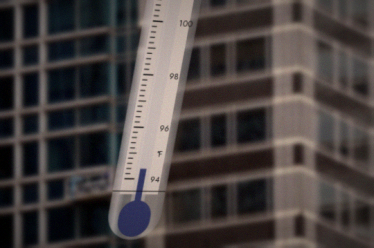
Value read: 94.4,°F
